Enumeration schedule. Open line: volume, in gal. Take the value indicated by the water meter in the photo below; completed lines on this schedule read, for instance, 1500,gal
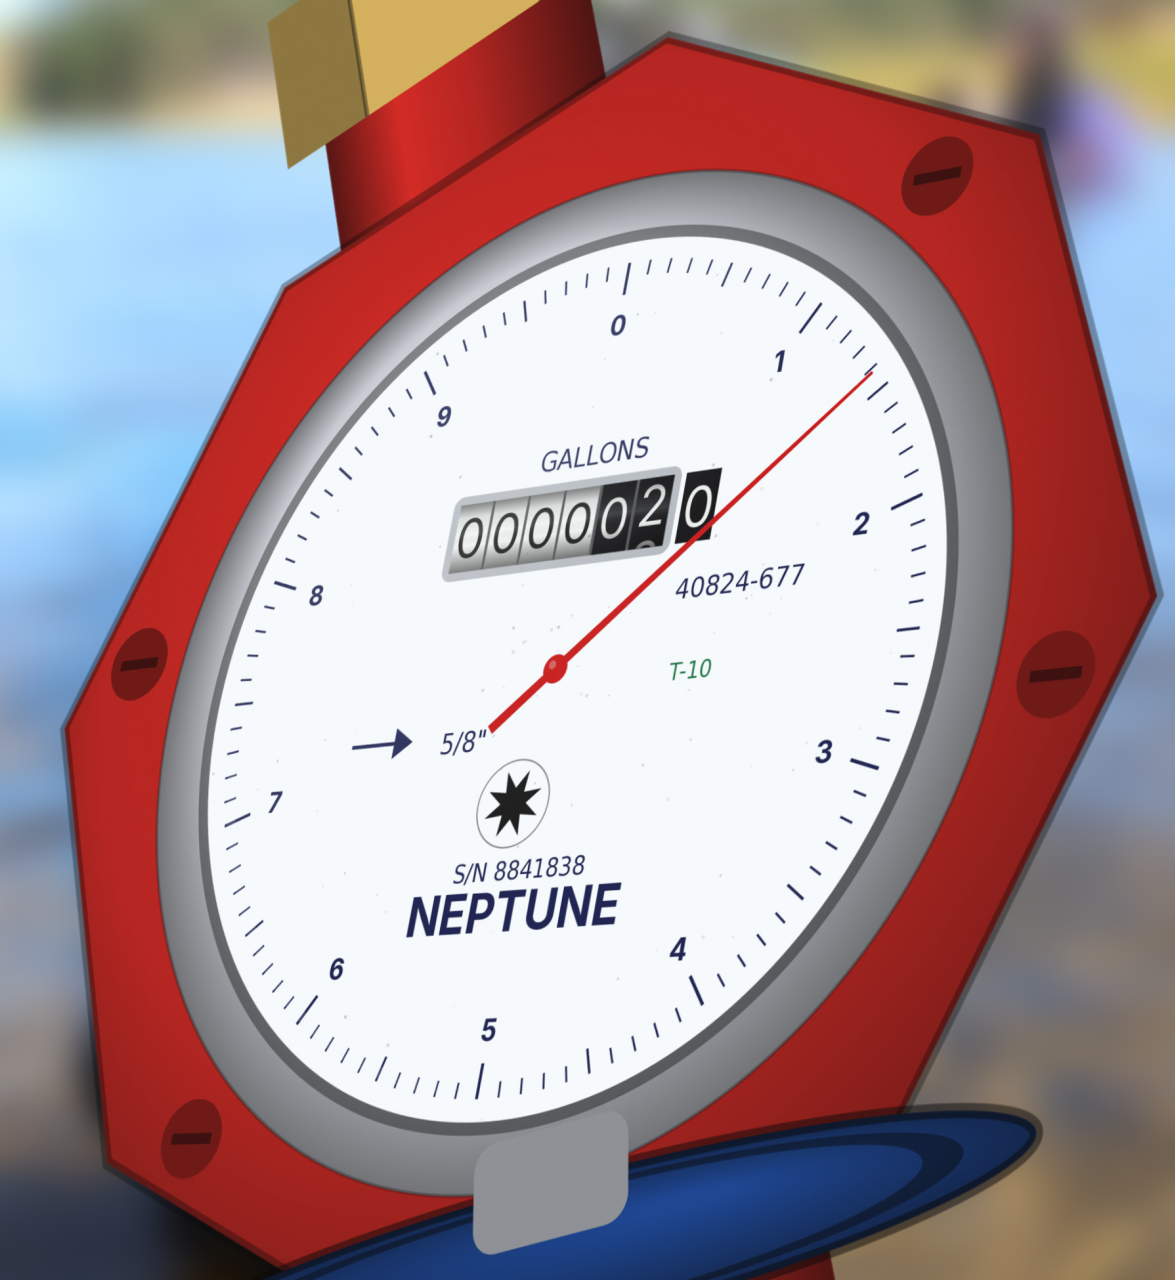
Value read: 21.4,gal
